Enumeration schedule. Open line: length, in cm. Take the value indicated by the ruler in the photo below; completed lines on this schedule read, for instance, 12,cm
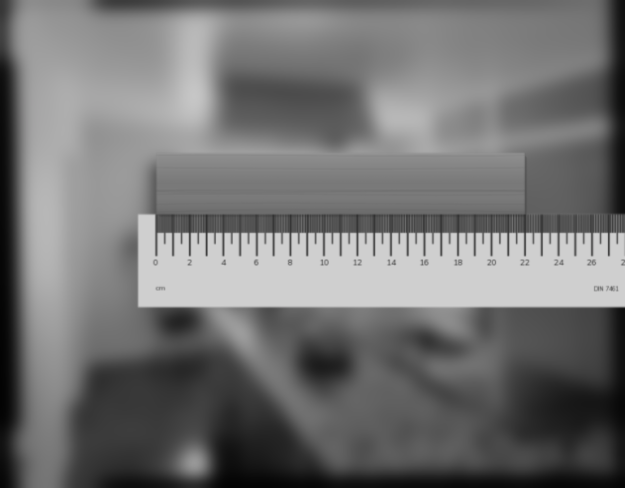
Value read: 22,cm
